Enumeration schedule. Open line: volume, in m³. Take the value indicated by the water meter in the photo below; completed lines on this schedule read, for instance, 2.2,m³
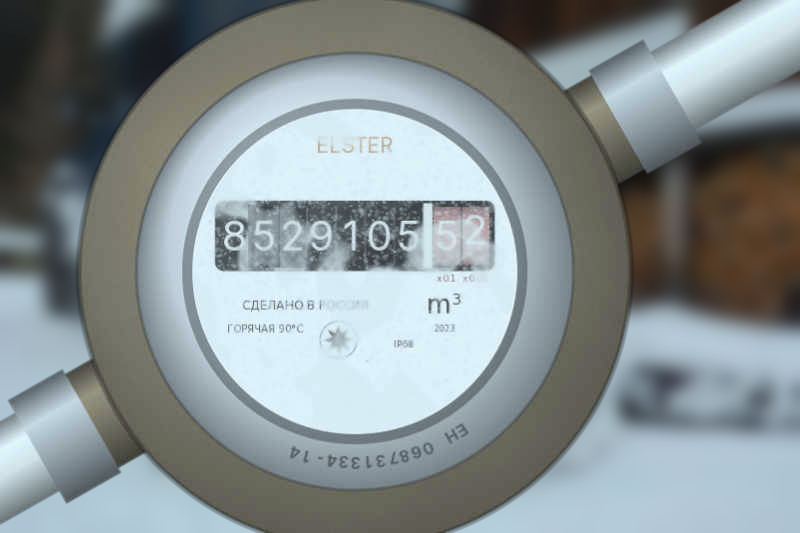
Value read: 8529105.52,m³
